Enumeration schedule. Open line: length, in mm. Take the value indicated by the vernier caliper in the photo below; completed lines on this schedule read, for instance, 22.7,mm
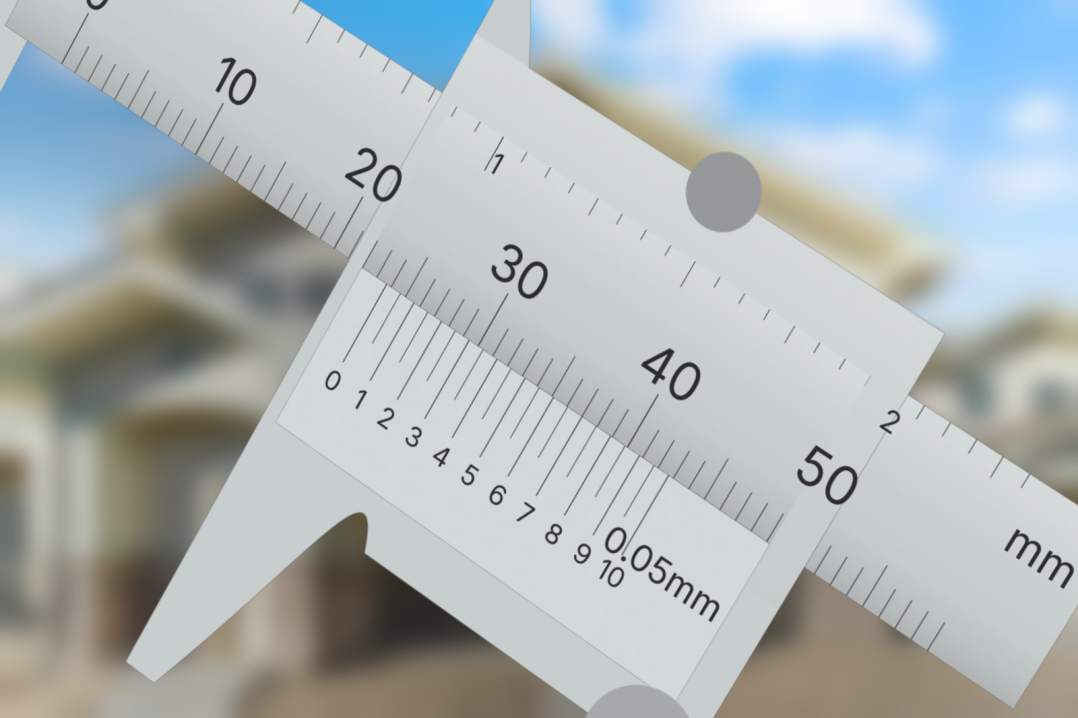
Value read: 23.7,mm
